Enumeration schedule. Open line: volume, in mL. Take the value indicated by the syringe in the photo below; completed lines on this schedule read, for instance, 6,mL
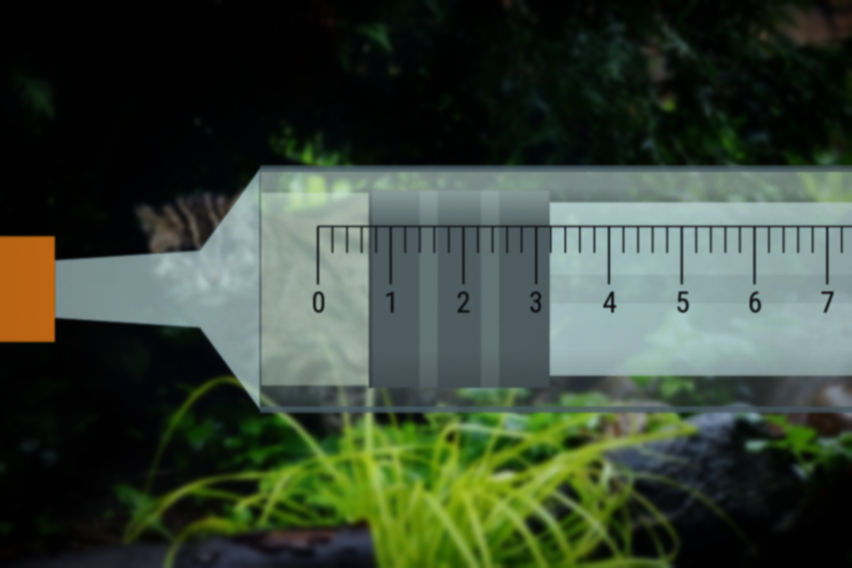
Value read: 0.7,mL
